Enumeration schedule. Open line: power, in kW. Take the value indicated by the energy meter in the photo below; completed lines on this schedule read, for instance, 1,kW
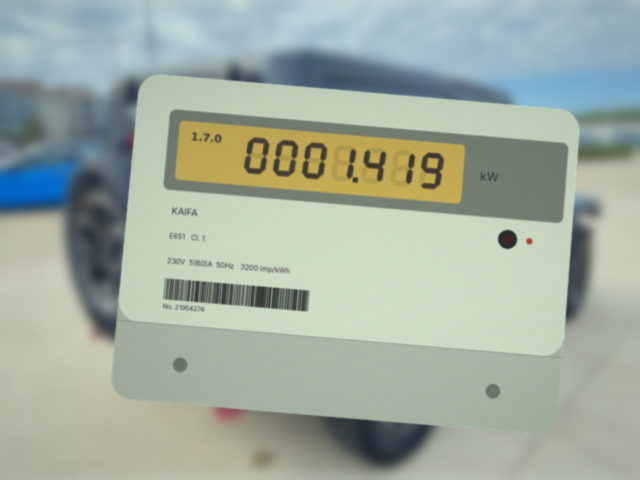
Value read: 1.419,kW
